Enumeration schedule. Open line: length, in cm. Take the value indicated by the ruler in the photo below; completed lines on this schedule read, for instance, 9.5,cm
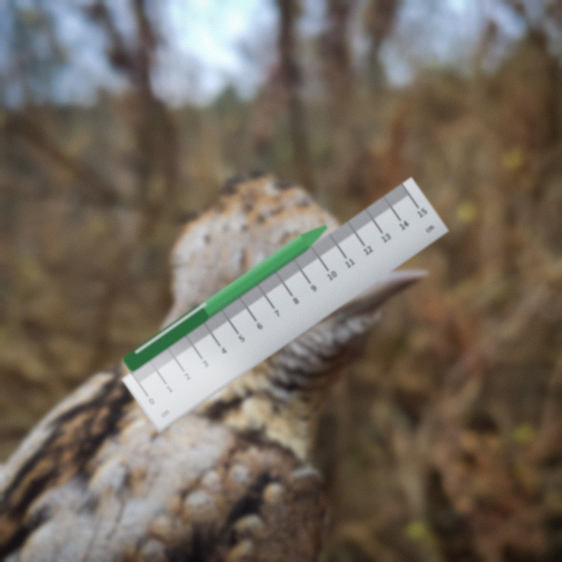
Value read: 11.5,cm
